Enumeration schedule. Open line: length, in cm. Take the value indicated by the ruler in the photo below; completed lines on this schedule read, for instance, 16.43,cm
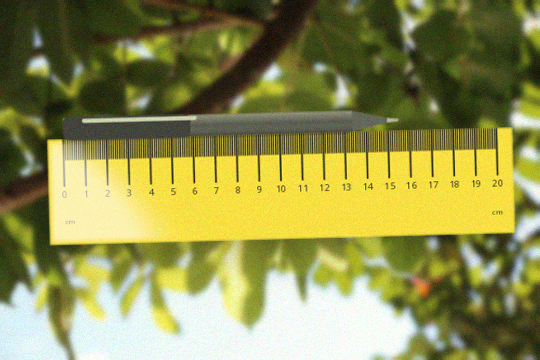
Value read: 15.5,cm
